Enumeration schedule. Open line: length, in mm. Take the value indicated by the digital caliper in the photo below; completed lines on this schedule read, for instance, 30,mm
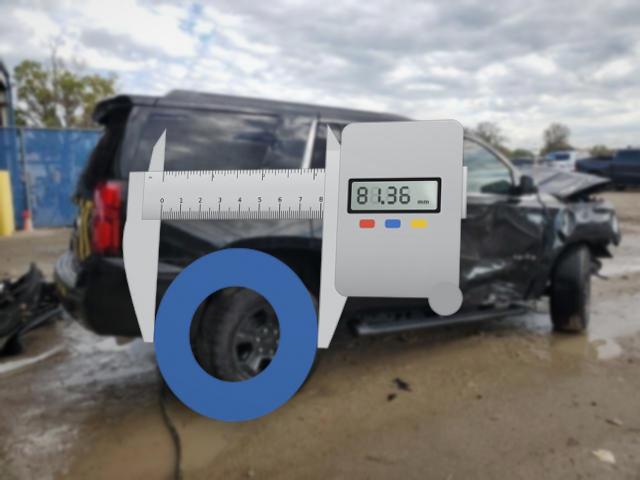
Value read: 81.36,mm
